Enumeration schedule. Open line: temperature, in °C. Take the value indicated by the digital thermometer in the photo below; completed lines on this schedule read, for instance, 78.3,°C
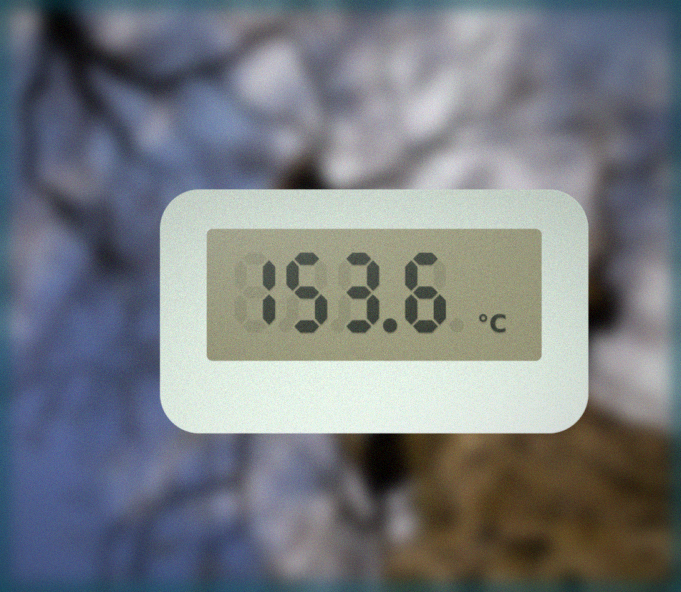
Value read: 153.6,°C
